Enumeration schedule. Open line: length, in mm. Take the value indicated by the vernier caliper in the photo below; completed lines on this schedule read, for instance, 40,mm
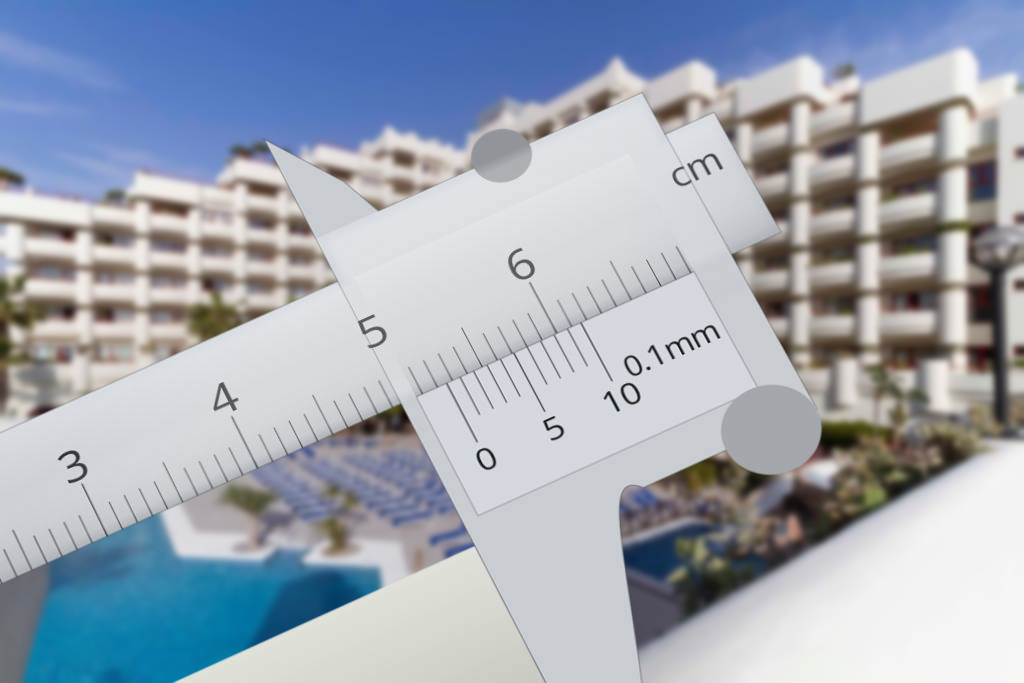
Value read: 52.6,mm
